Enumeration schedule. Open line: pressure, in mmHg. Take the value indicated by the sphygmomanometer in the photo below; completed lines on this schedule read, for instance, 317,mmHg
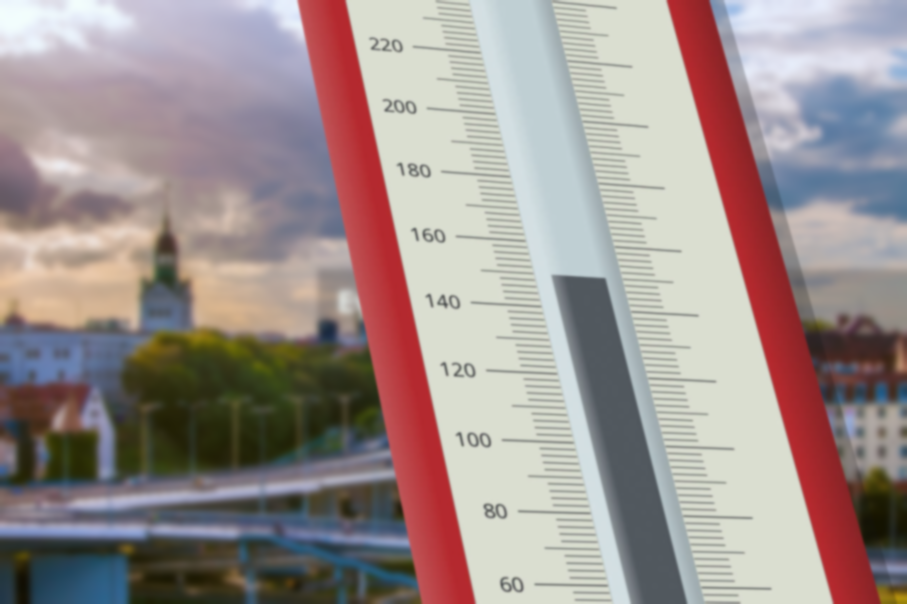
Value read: 150,mmHg
